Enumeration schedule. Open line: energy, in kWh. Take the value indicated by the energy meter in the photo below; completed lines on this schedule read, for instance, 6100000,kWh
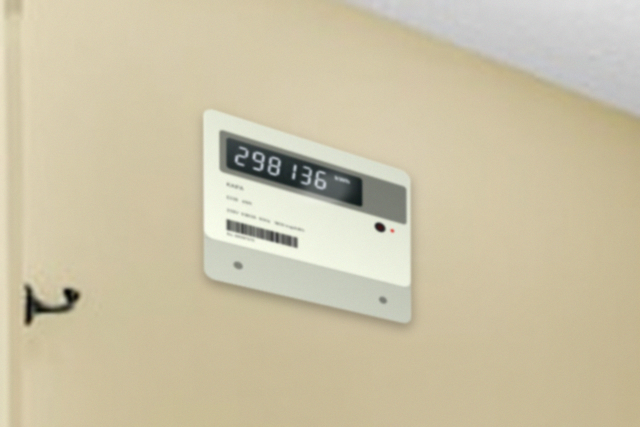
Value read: 298136,kWh
